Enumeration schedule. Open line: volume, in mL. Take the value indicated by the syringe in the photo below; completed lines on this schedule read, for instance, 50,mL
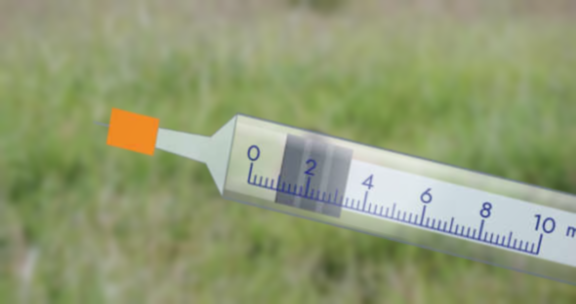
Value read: 1,mL
